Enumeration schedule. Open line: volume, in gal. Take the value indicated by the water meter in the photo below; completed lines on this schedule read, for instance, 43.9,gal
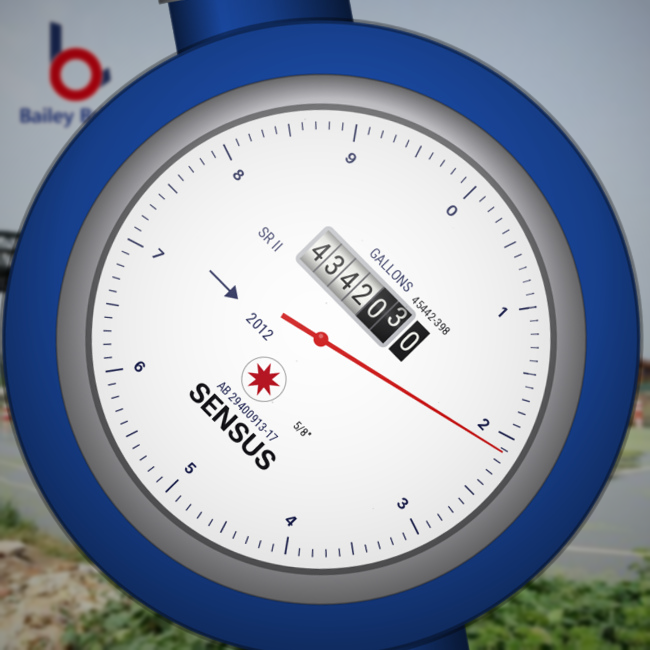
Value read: 4342032.1,gal
